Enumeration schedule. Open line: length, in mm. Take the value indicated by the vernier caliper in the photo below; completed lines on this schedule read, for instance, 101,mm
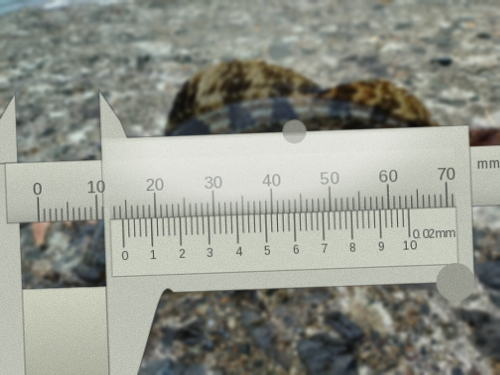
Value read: 14.4,mm
